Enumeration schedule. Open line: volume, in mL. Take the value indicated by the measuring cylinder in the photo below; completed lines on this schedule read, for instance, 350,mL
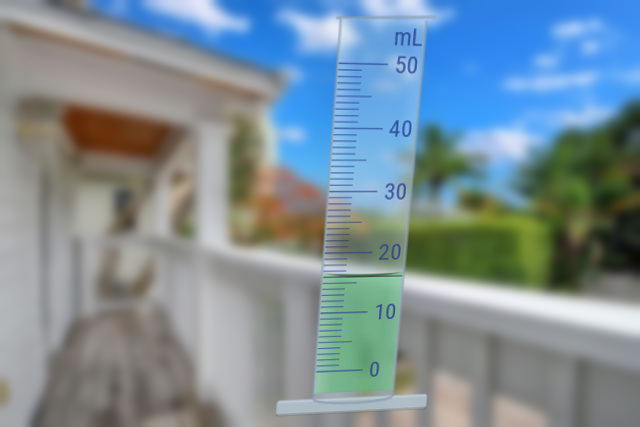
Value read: 16,mL
